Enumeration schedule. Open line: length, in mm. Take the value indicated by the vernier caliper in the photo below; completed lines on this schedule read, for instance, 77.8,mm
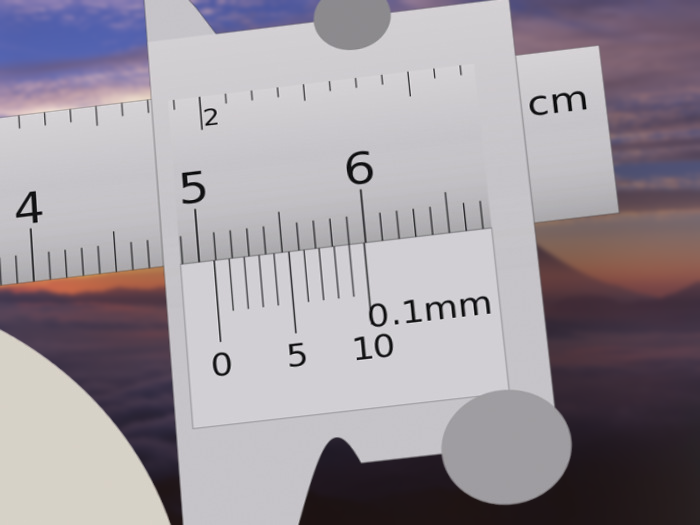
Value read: 50.9,mm
